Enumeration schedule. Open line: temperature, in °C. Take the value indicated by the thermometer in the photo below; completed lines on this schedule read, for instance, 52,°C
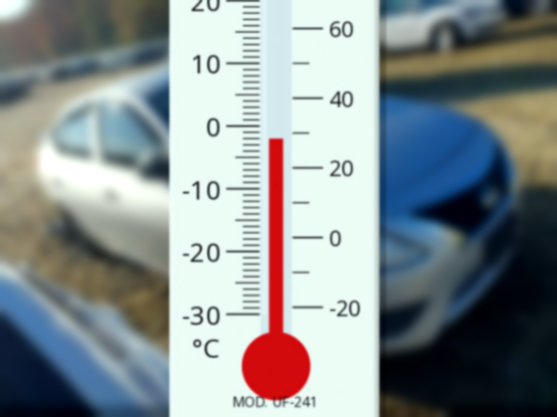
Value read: -2,°C
